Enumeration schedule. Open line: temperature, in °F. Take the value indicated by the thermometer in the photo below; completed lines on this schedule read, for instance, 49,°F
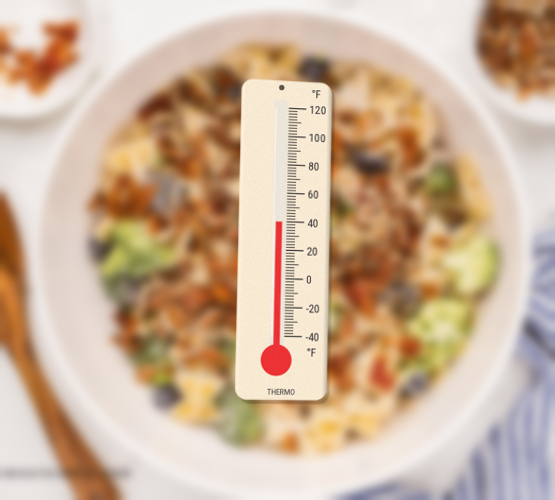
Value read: 40,°F
